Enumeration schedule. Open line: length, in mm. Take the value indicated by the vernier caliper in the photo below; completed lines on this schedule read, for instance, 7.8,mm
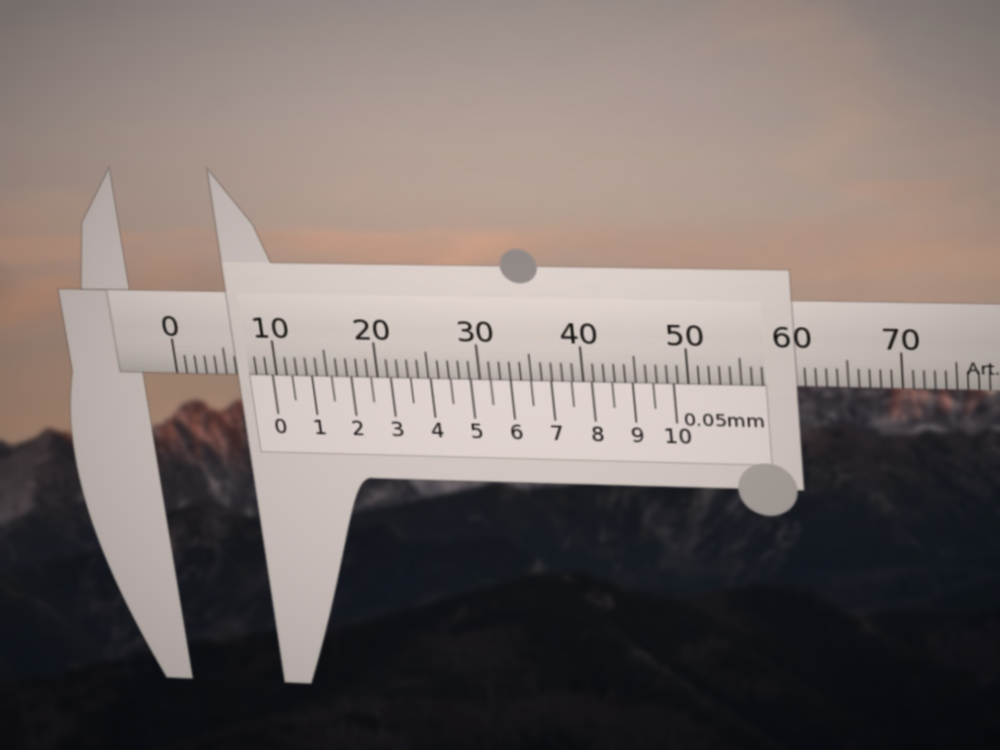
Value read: 9.6,mm
